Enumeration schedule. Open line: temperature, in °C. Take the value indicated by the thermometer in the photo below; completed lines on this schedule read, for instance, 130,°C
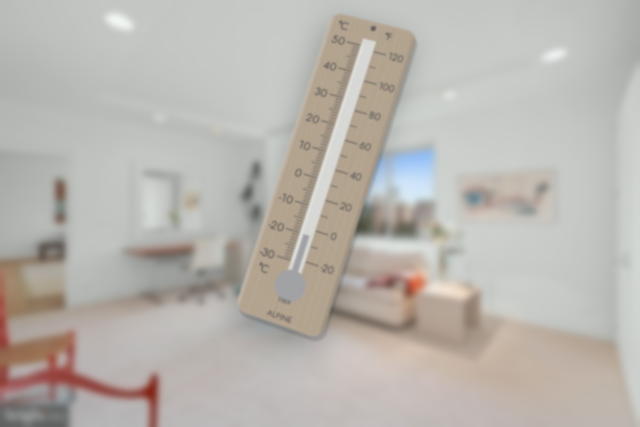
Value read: -20,°C
